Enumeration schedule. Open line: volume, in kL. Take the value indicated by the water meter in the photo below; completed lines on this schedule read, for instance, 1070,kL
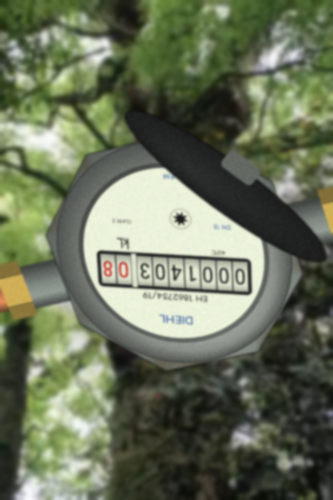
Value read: 1403.08,kL
